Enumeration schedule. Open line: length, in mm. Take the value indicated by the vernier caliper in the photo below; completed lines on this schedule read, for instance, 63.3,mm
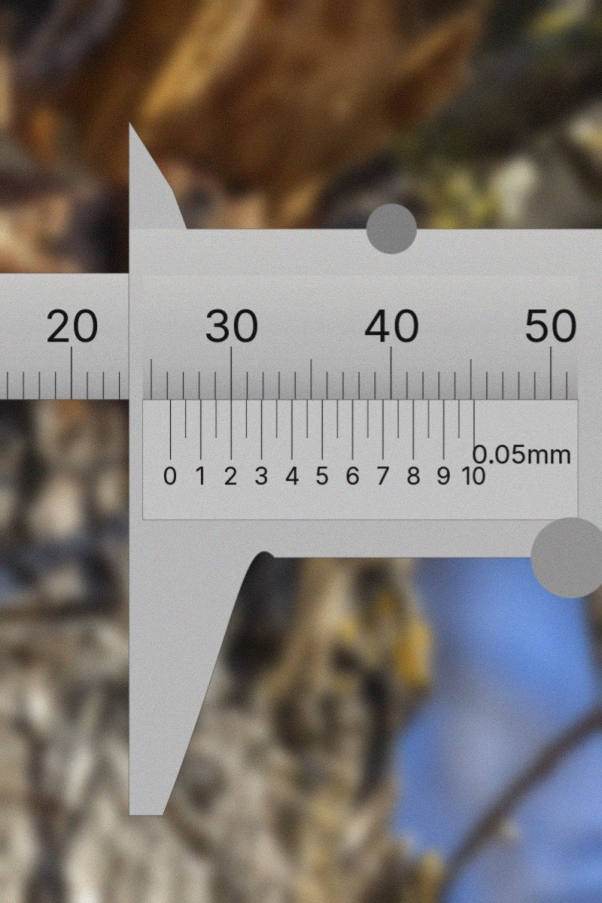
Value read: 26.2,mm
